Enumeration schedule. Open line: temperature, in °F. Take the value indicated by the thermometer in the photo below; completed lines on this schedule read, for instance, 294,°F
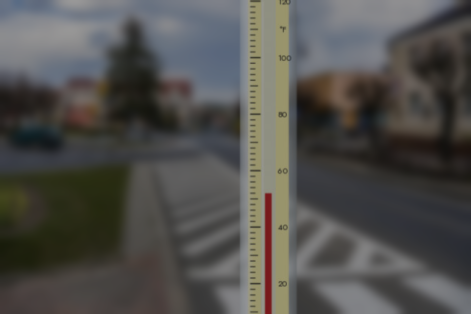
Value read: 52,°F
